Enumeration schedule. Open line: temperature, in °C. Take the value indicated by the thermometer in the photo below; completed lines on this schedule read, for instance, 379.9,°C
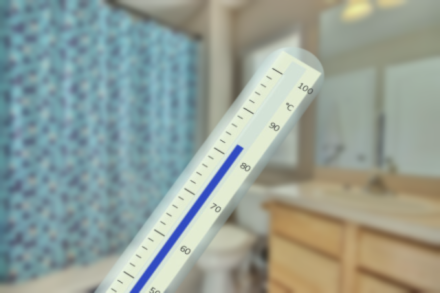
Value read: 83,°C
